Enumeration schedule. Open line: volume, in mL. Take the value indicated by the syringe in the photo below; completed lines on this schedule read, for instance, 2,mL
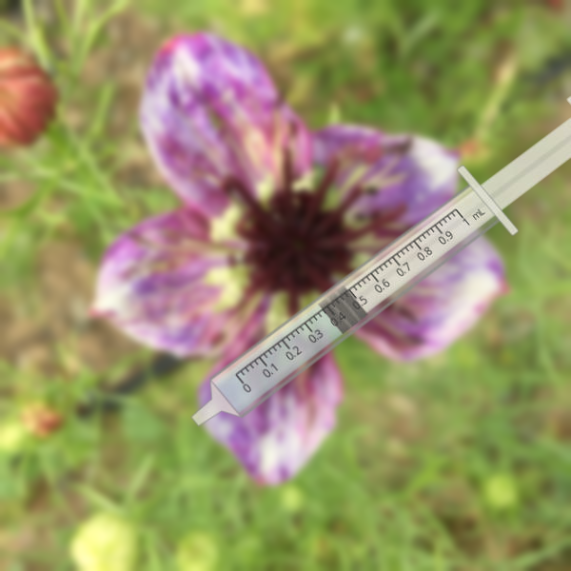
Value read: 0.38,mL
